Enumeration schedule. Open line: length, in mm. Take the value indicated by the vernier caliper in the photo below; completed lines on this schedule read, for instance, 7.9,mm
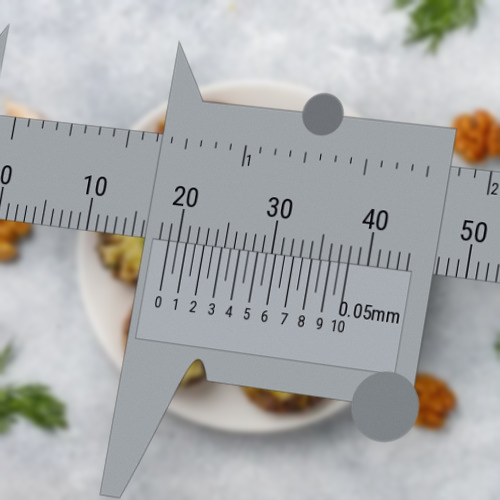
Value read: 19.0,mm
